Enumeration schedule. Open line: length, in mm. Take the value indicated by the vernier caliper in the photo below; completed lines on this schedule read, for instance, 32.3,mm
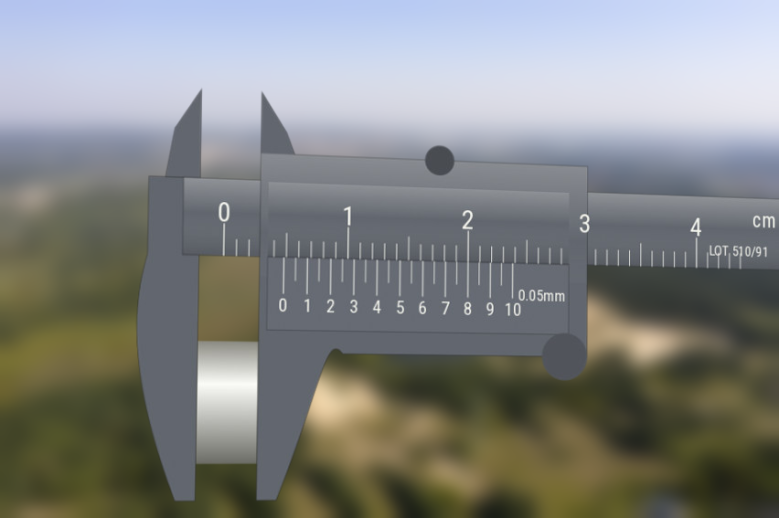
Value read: 4.8,mm
